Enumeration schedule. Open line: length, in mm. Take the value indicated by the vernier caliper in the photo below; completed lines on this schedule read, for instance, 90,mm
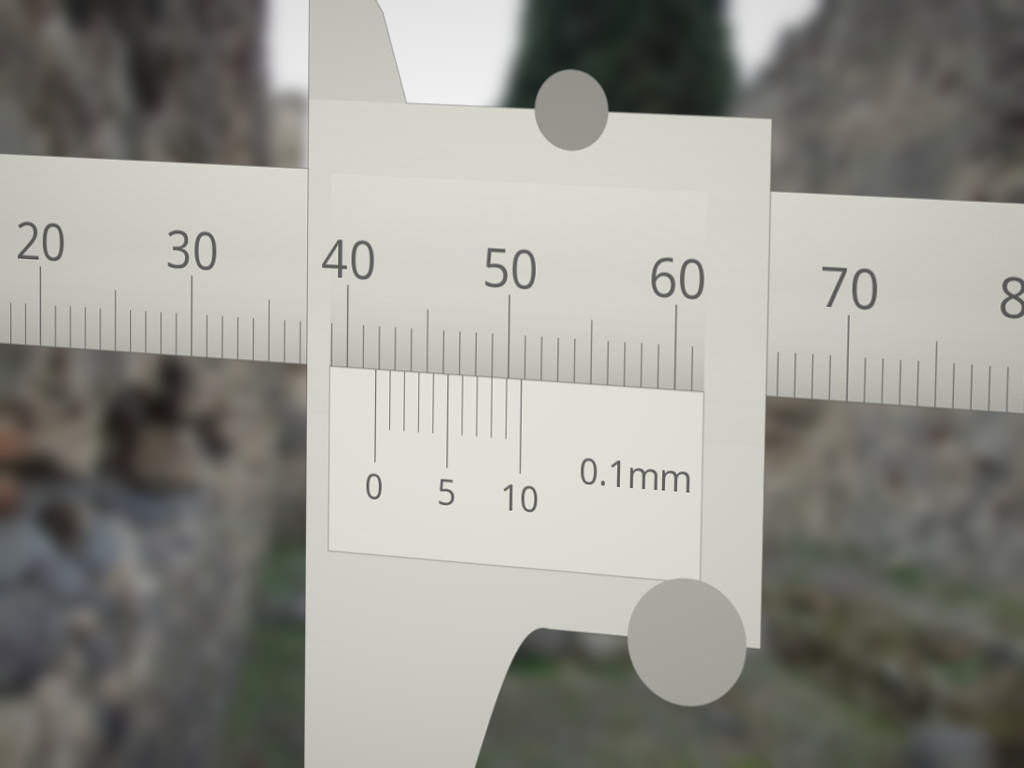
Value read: 41.8,mm
